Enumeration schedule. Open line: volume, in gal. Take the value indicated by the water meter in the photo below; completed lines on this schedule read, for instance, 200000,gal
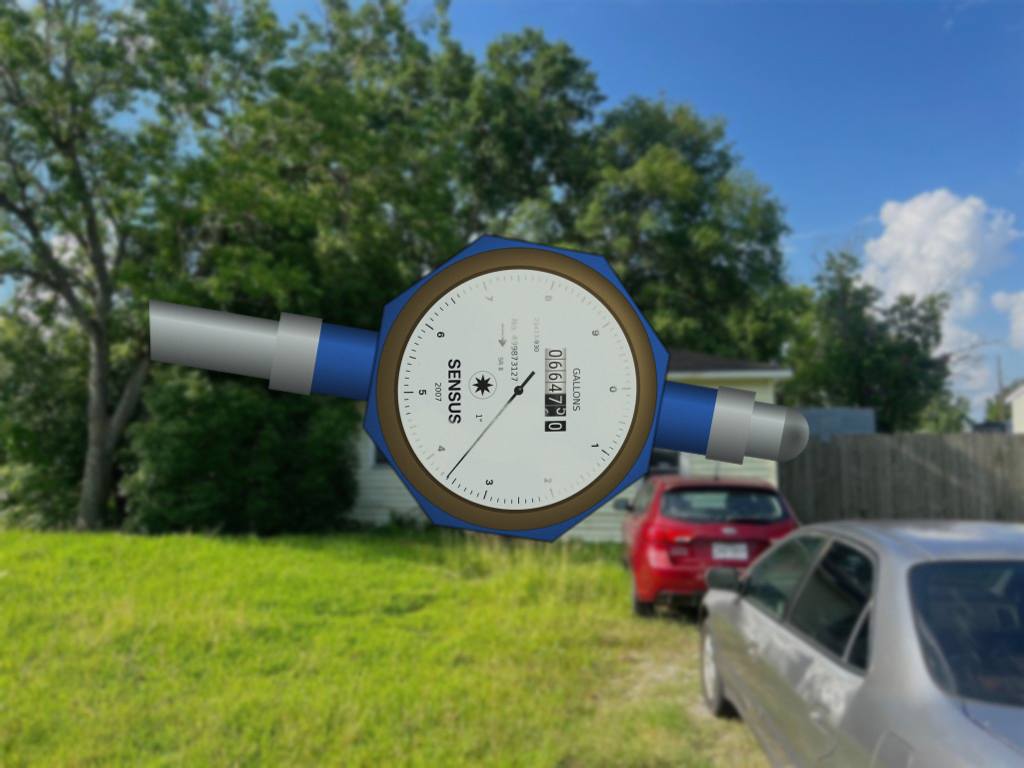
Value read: 664753.6,gal
